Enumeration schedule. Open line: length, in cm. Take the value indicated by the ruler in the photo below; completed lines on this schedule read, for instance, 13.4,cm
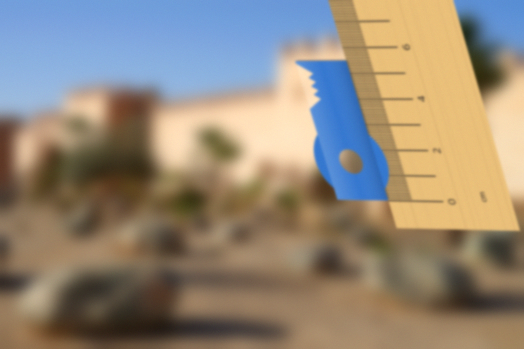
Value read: 5.5,cm
